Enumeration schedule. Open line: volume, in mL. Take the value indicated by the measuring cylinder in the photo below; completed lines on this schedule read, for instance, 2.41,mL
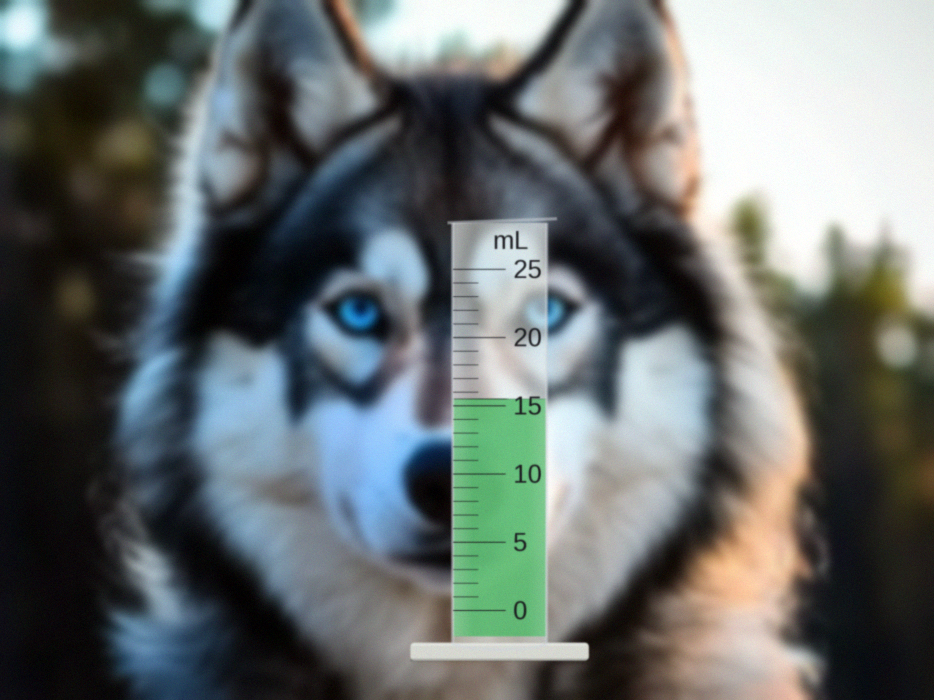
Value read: 15.5,mL
